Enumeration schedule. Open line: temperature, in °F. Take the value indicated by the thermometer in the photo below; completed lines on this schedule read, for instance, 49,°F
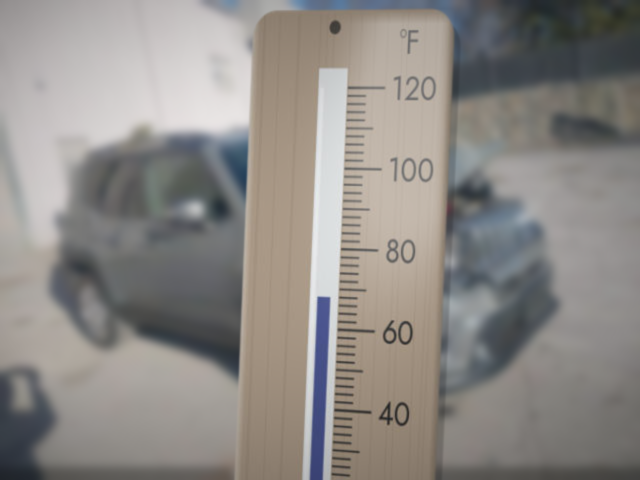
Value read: 68,°F
